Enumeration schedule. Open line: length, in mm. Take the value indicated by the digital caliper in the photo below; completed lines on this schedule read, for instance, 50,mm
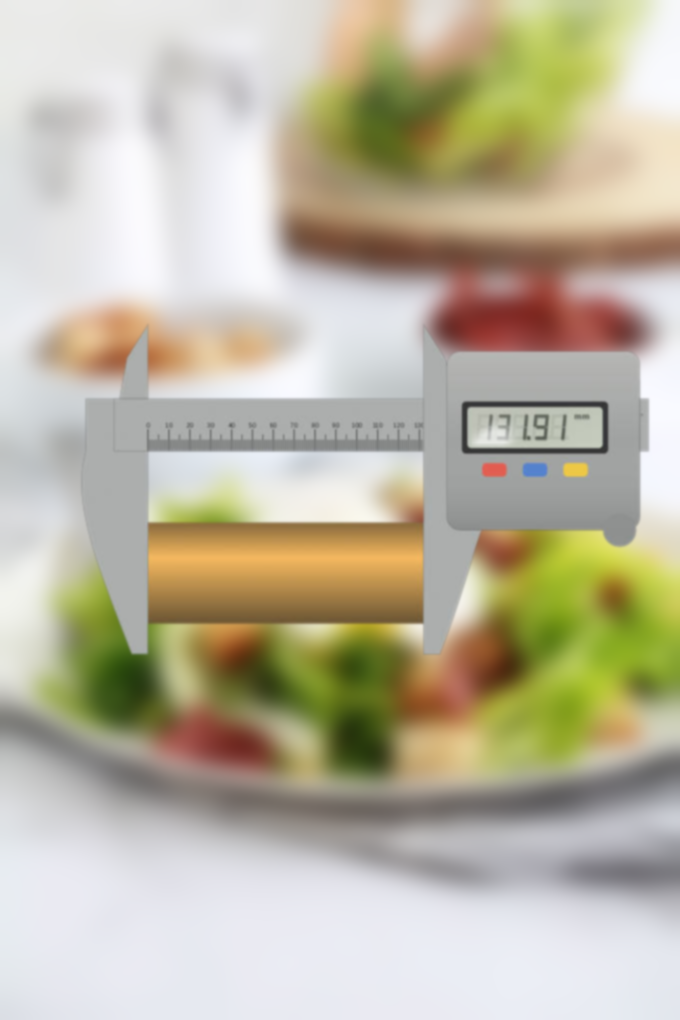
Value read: 131.91,mm
